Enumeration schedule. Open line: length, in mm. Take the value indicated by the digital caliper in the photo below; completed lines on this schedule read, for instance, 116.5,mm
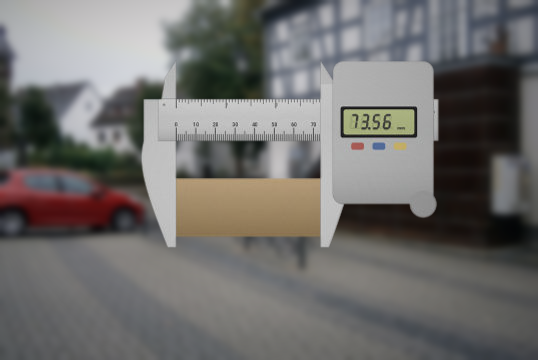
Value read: 73.56,mm
